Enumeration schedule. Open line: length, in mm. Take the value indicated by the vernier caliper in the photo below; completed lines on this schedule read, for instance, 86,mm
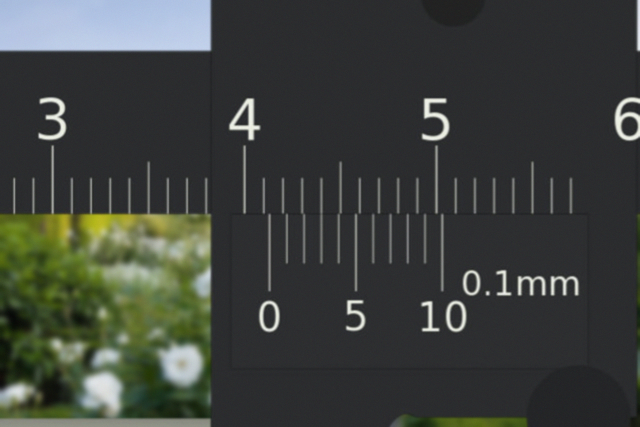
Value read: 41.3,mm
